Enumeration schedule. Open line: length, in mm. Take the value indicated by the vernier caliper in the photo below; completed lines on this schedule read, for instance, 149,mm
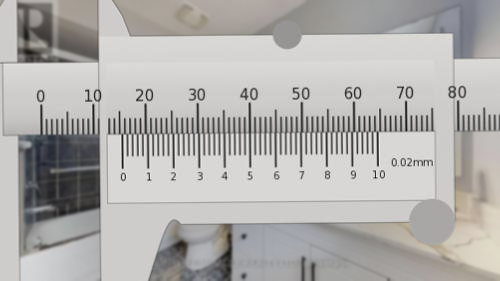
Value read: 15.5,mm
